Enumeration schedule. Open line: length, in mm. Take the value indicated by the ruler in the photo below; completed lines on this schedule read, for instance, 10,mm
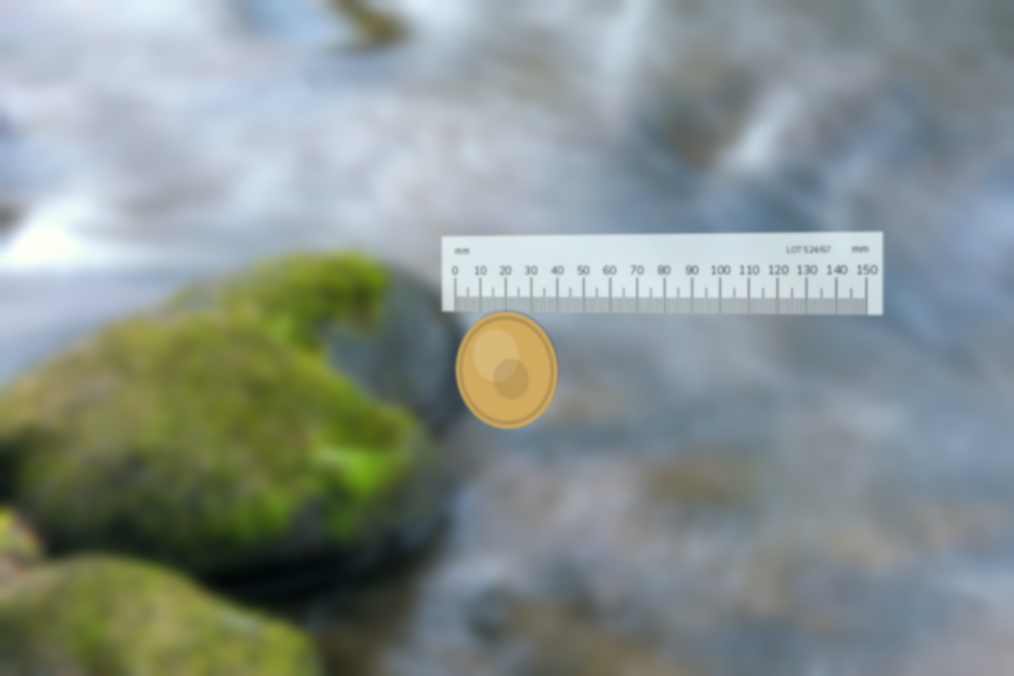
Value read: 40,mm
